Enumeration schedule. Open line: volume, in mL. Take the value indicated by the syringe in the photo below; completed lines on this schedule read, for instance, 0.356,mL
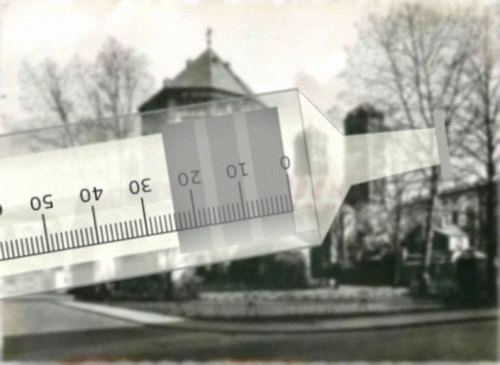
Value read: 0,mL
